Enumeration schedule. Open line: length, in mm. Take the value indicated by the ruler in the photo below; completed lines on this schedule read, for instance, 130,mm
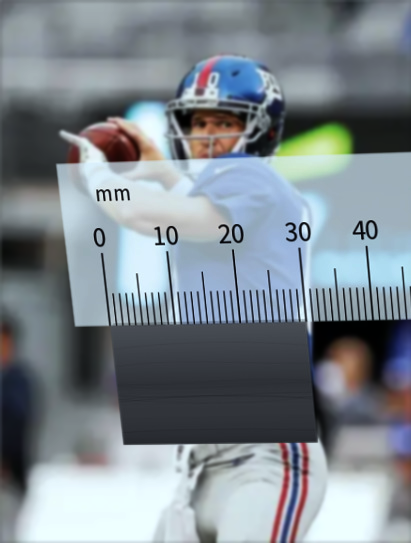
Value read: 30,mm
